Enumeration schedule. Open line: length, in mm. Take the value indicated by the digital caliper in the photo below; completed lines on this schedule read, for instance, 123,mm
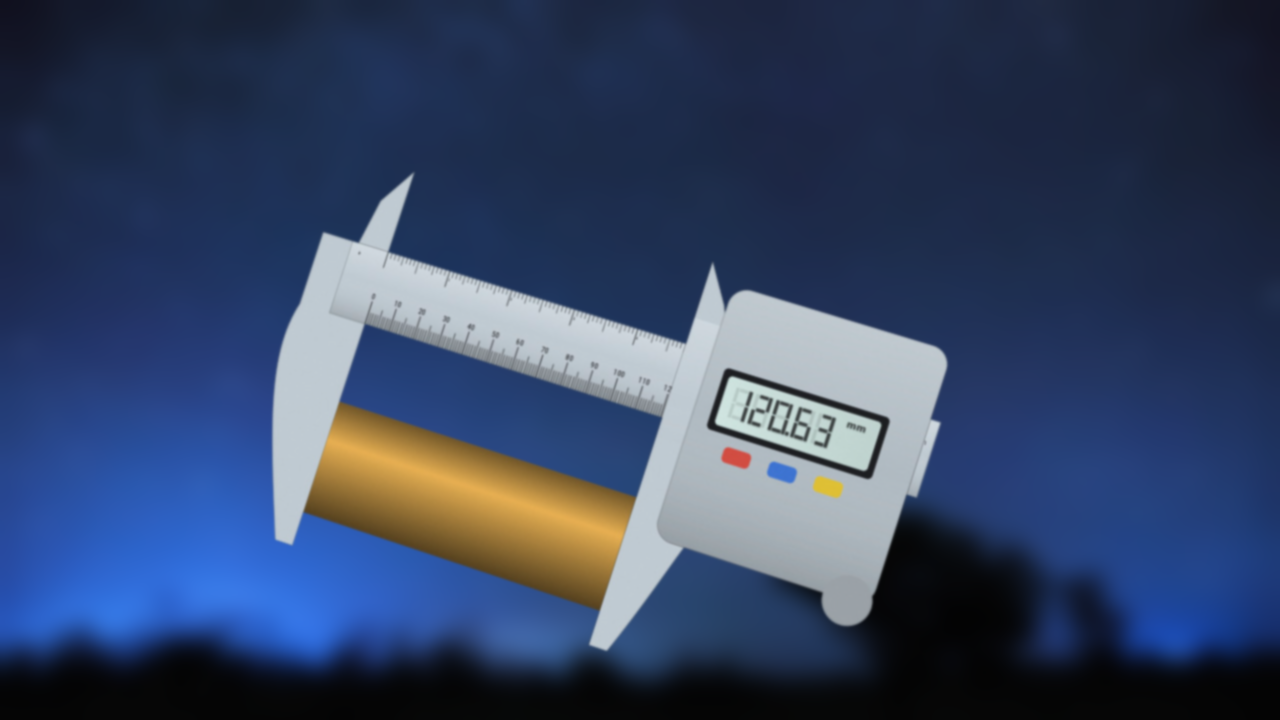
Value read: 120.63,mm
